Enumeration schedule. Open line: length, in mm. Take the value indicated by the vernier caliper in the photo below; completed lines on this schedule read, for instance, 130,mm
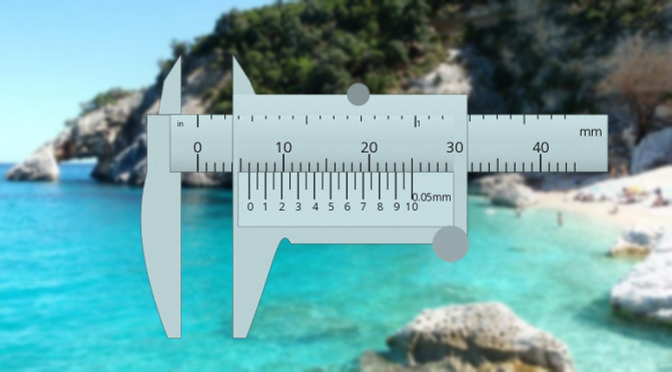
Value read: 6.0,mm
